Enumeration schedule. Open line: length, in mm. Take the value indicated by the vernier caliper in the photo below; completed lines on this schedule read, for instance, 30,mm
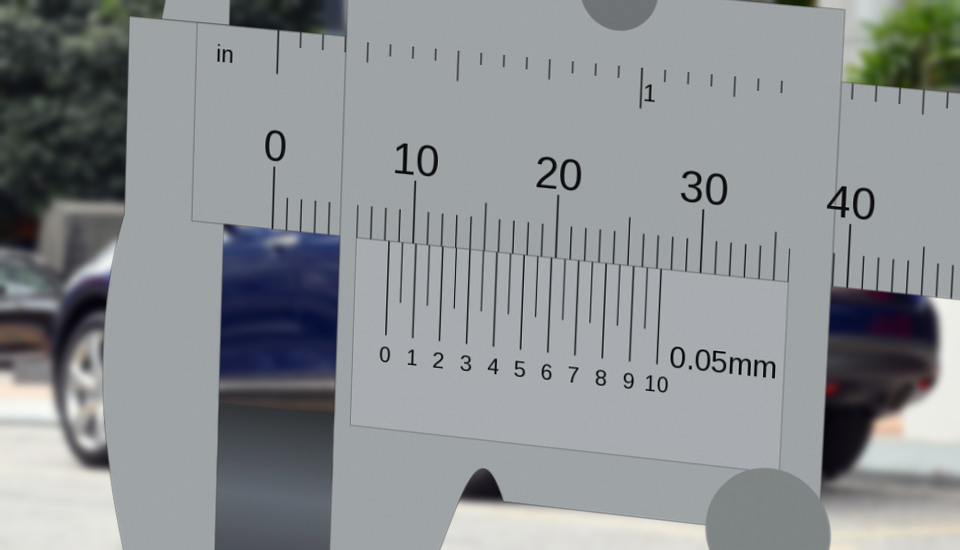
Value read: 8.3,mm
